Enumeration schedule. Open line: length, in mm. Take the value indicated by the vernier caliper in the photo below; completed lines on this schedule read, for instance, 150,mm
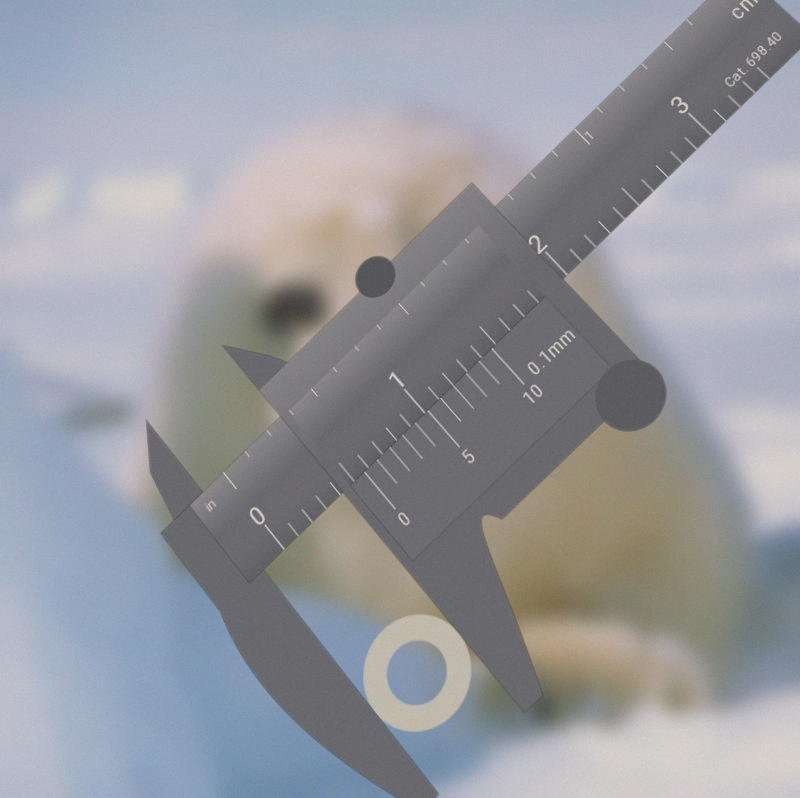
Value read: 5.7,mm
